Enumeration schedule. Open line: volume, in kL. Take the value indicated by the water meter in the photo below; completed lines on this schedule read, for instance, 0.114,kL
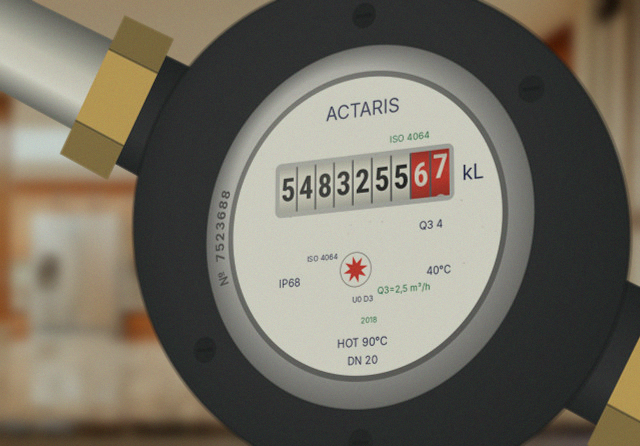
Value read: 5483255.67,kL
